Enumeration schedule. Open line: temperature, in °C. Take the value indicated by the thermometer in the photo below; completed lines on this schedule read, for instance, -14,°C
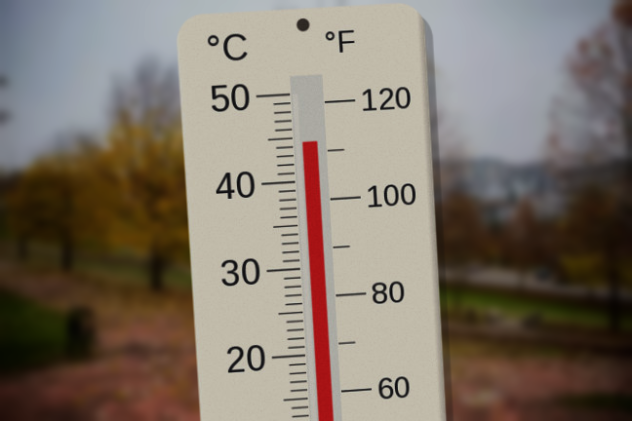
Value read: 44.5,°C
